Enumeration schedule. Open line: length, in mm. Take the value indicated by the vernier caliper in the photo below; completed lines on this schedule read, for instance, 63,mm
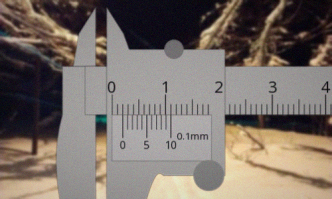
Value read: 2.0,mm
